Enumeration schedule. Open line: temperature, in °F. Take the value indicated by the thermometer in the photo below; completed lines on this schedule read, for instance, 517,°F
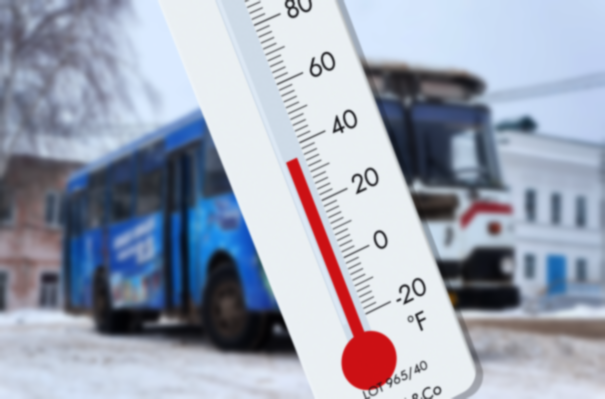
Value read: 36,°F
